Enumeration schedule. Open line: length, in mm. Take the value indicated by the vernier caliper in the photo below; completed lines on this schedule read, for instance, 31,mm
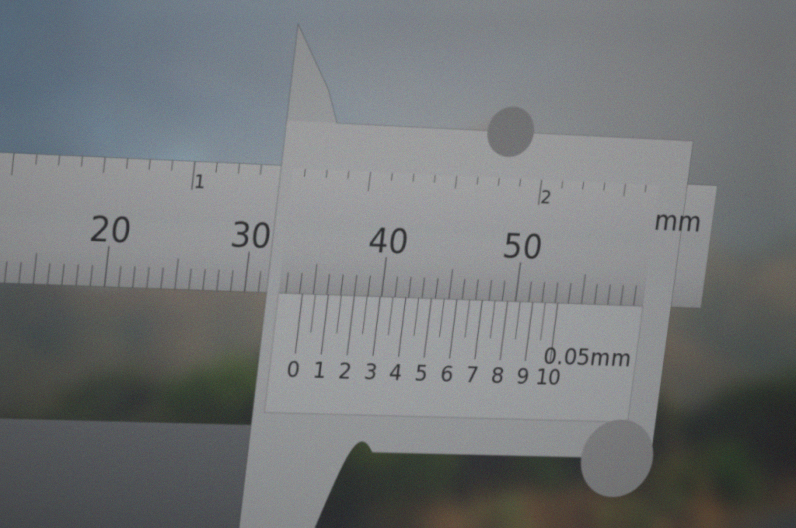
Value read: 34.2,mm
